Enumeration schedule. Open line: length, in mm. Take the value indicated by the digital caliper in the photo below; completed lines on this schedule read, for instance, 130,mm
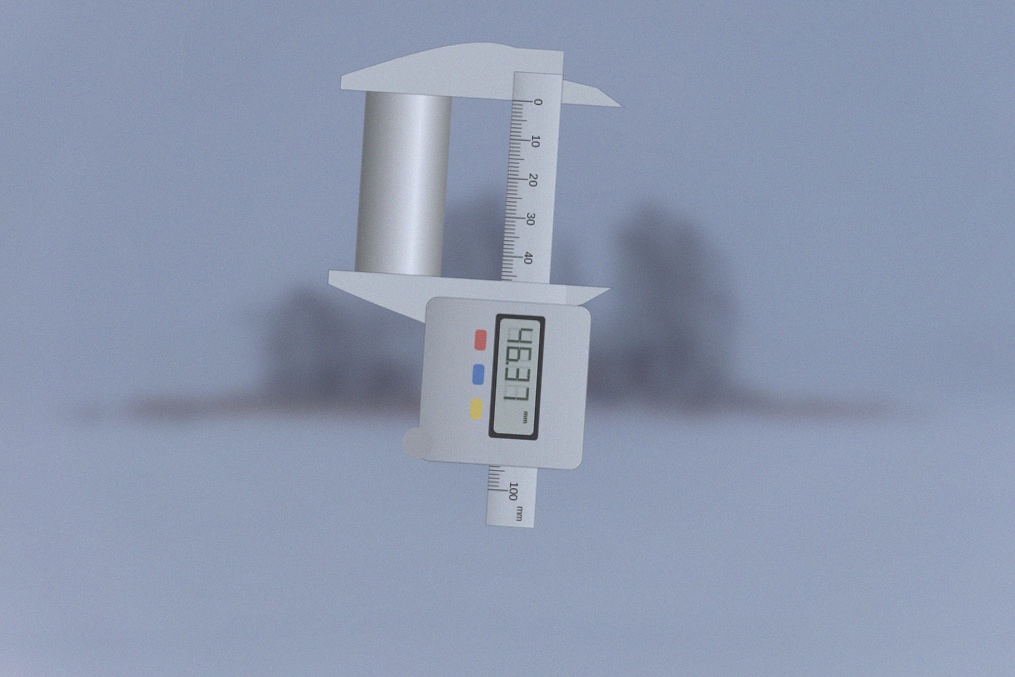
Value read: 46.37,mm
